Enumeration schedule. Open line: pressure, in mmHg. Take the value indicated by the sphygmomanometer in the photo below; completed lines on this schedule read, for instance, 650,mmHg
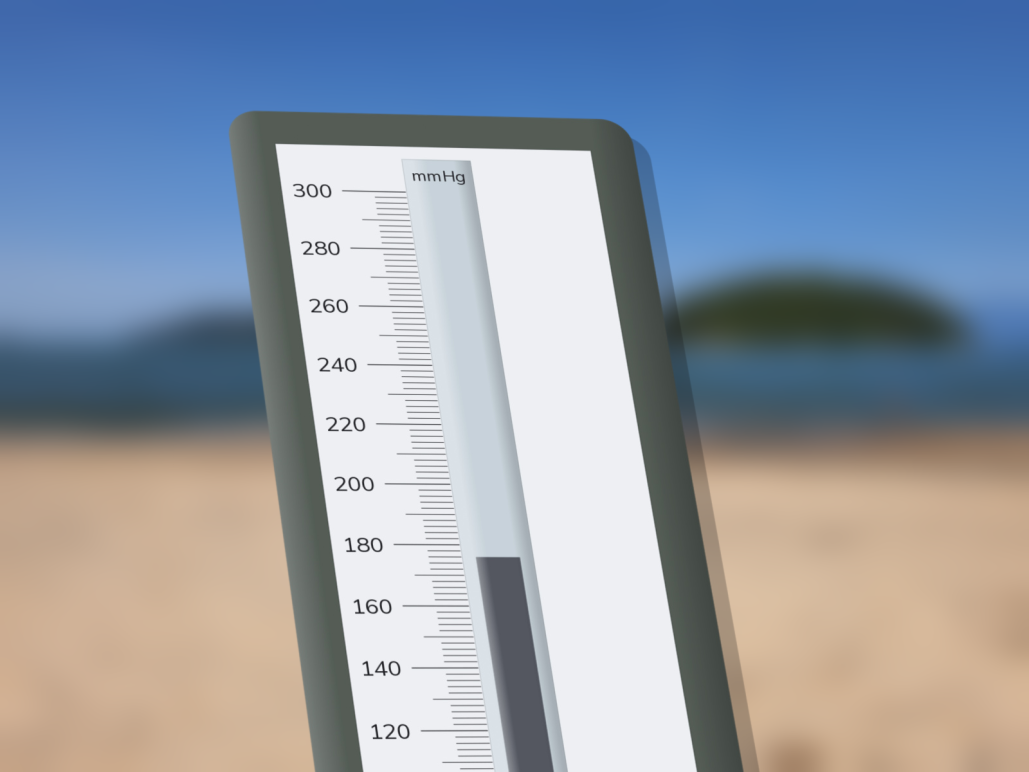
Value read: 176,mmHg
